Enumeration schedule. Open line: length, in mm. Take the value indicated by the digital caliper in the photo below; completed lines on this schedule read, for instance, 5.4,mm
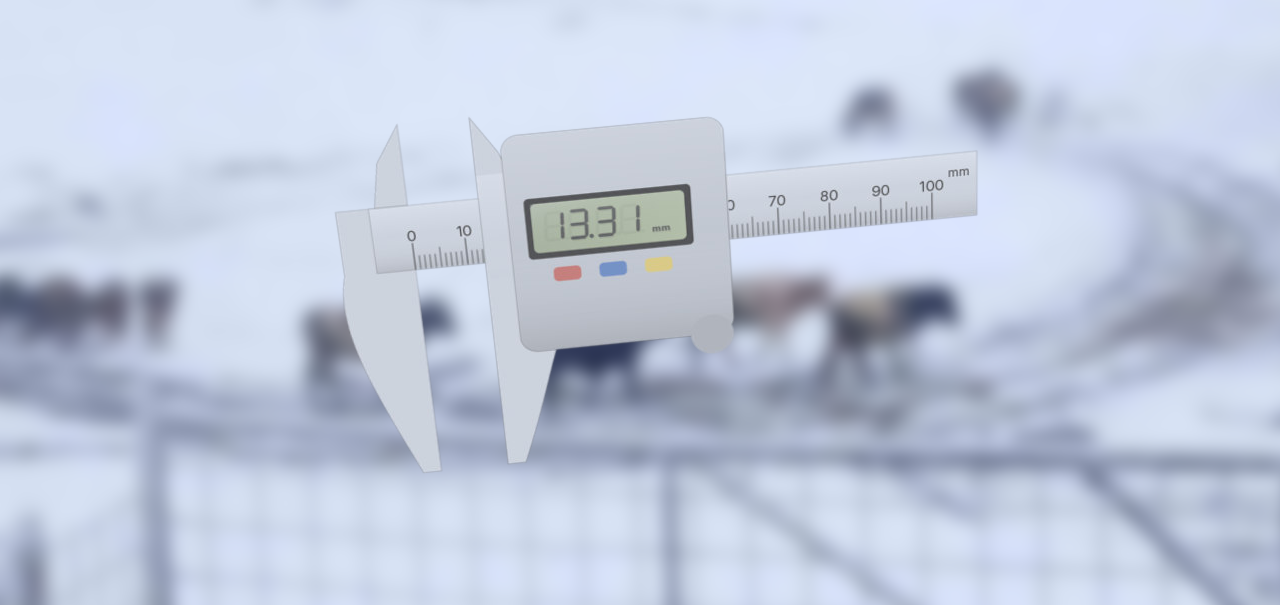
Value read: 13.31,mm
